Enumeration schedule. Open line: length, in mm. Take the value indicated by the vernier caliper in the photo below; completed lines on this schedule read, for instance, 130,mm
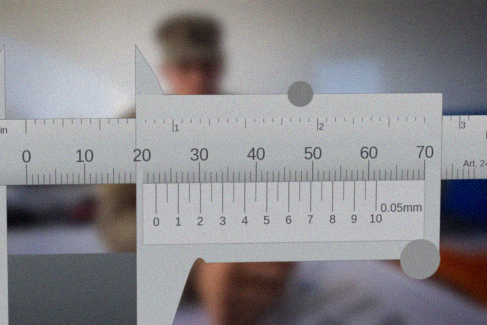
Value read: 22.4,mm
